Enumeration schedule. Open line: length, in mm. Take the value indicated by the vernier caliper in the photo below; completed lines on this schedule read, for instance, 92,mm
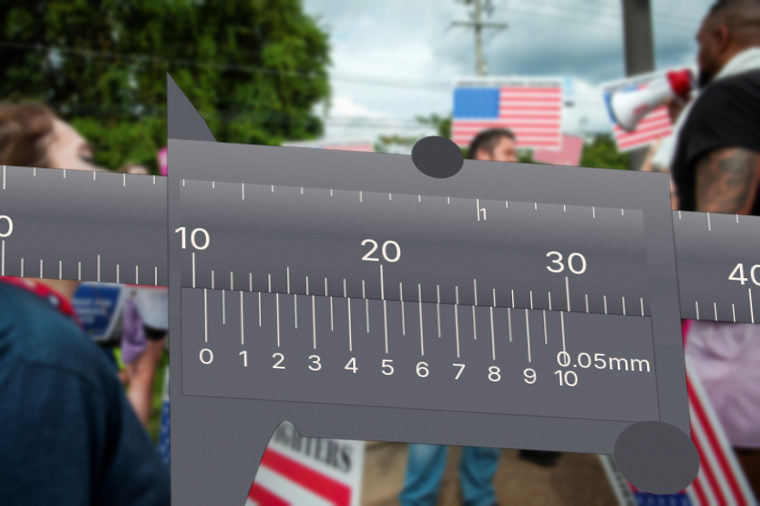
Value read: 10.6,mm
